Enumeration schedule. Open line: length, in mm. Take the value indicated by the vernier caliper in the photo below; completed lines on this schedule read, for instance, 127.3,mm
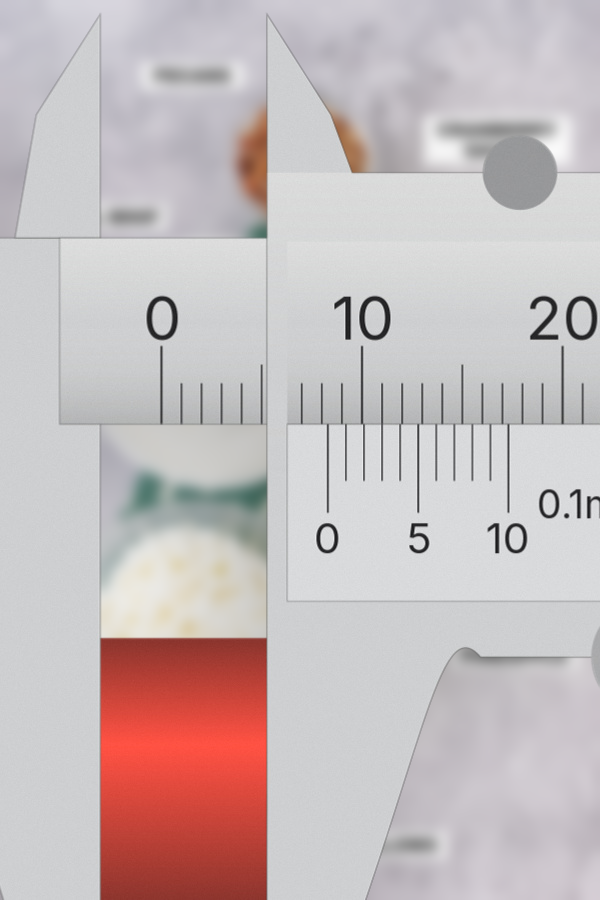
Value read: 8.3,mm
